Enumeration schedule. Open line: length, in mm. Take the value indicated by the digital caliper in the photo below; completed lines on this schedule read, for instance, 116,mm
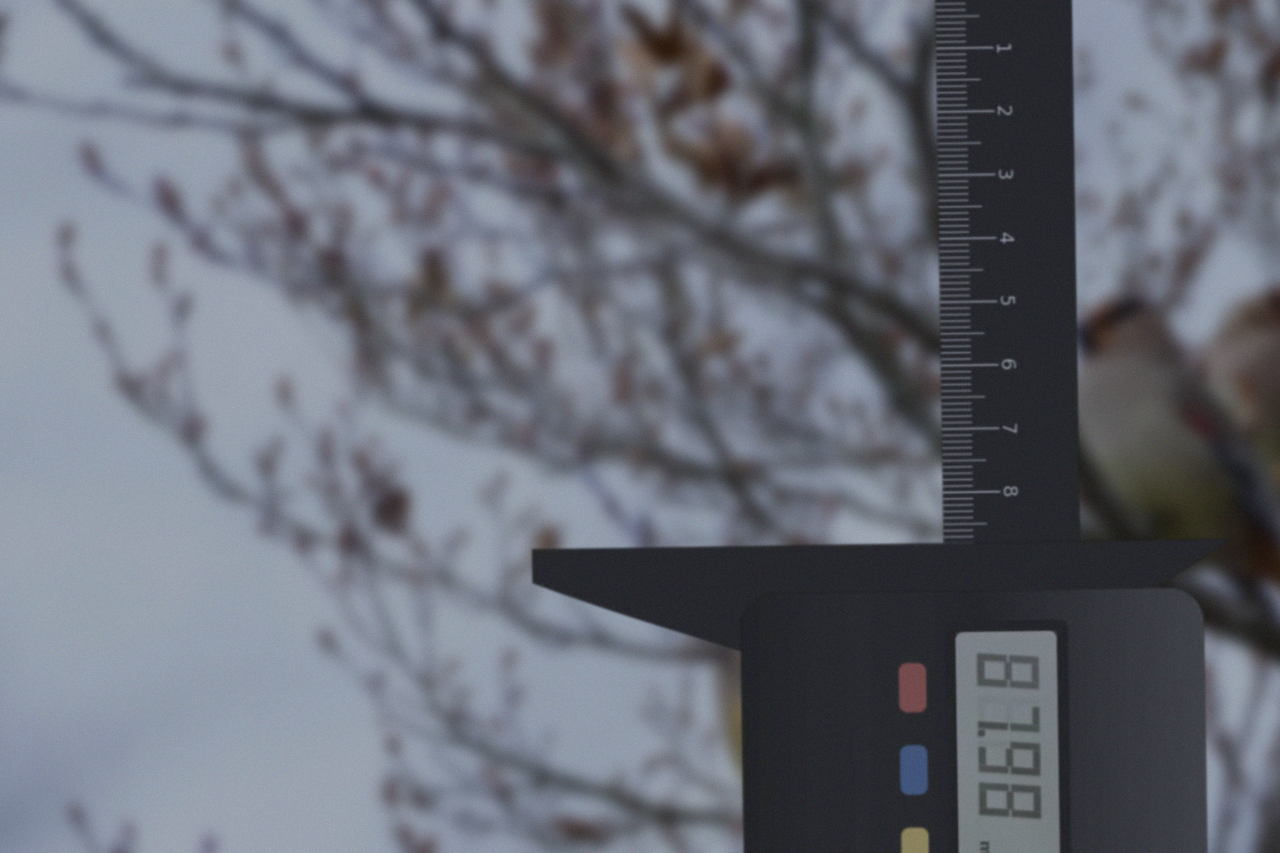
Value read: 87.98,mm
